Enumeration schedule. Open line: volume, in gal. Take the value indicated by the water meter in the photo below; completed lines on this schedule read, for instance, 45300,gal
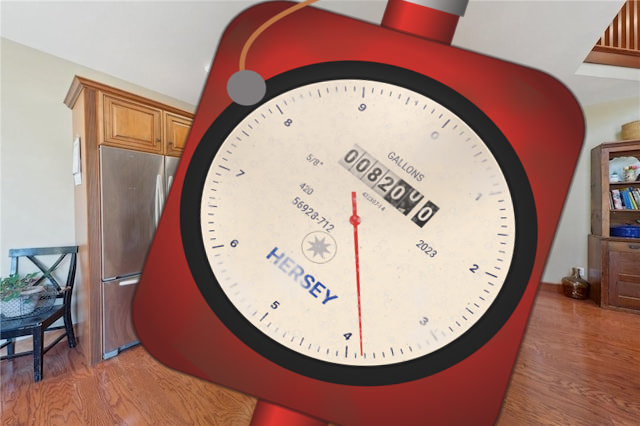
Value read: 82003.8,gal
